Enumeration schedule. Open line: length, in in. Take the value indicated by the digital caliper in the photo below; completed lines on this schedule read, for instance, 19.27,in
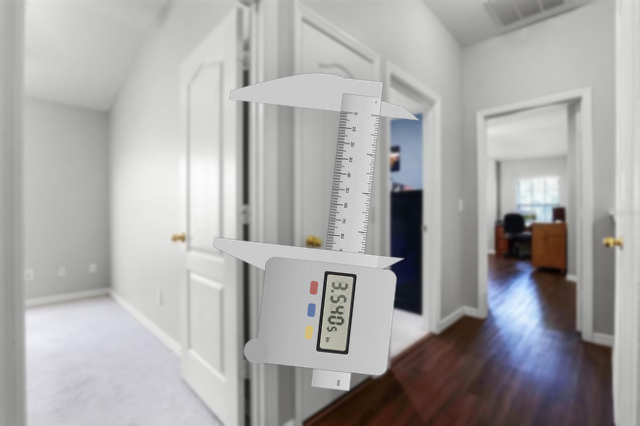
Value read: 3.5405,in
